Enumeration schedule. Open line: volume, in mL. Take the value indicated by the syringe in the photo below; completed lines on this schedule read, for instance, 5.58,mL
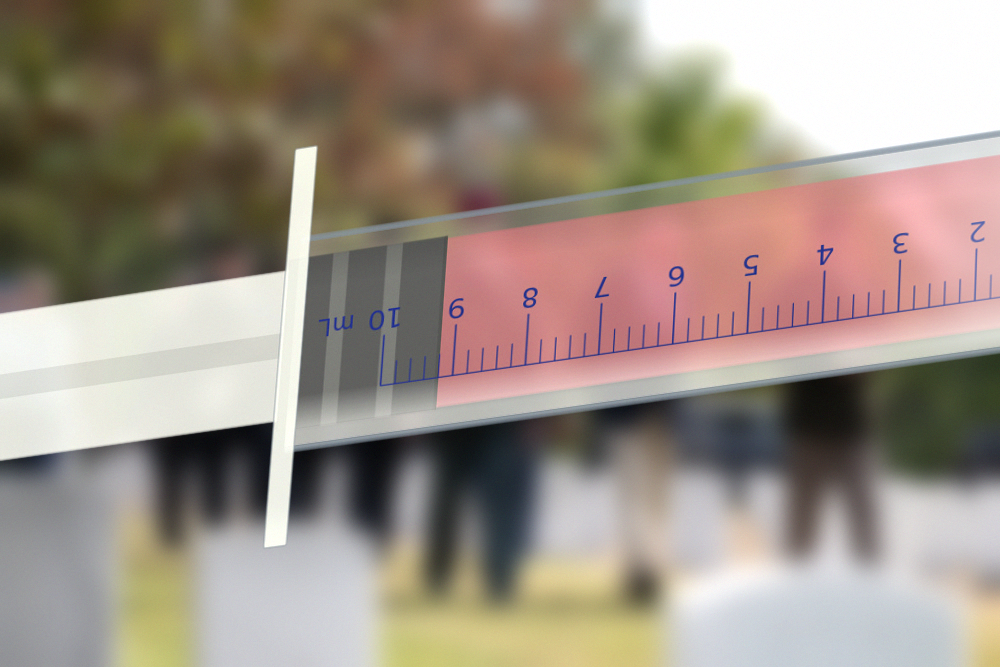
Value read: 9.2,mL
